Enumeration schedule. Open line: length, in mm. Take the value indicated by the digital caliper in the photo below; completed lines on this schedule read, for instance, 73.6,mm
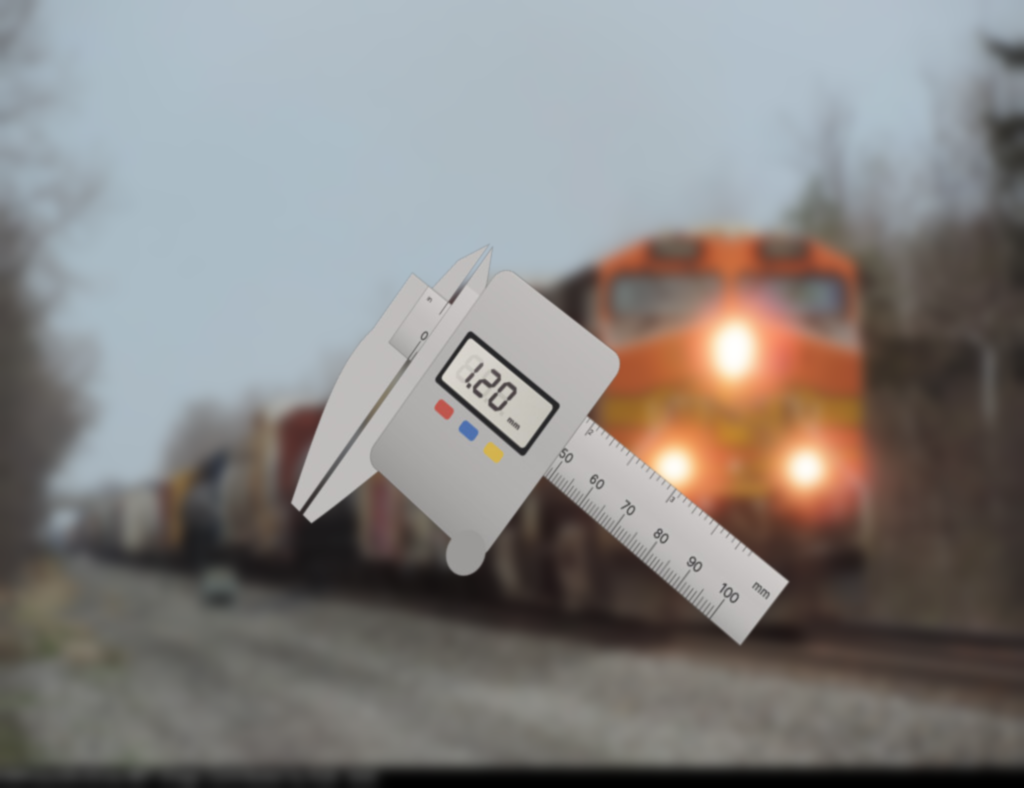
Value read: 1.20,mm
